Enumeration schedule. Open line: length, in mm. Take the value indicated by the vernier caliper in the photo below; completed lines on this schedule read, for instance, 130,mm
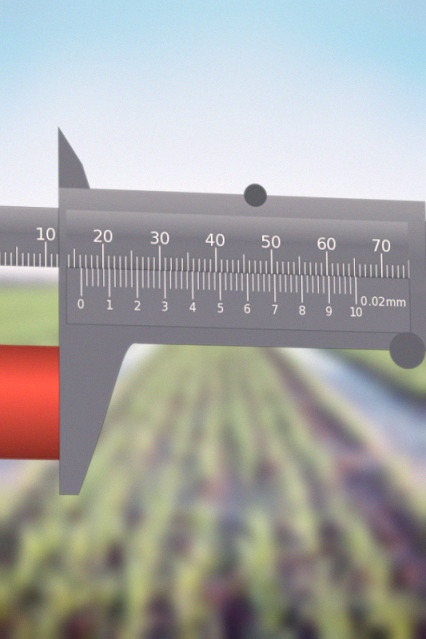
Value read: 16.2,mm
